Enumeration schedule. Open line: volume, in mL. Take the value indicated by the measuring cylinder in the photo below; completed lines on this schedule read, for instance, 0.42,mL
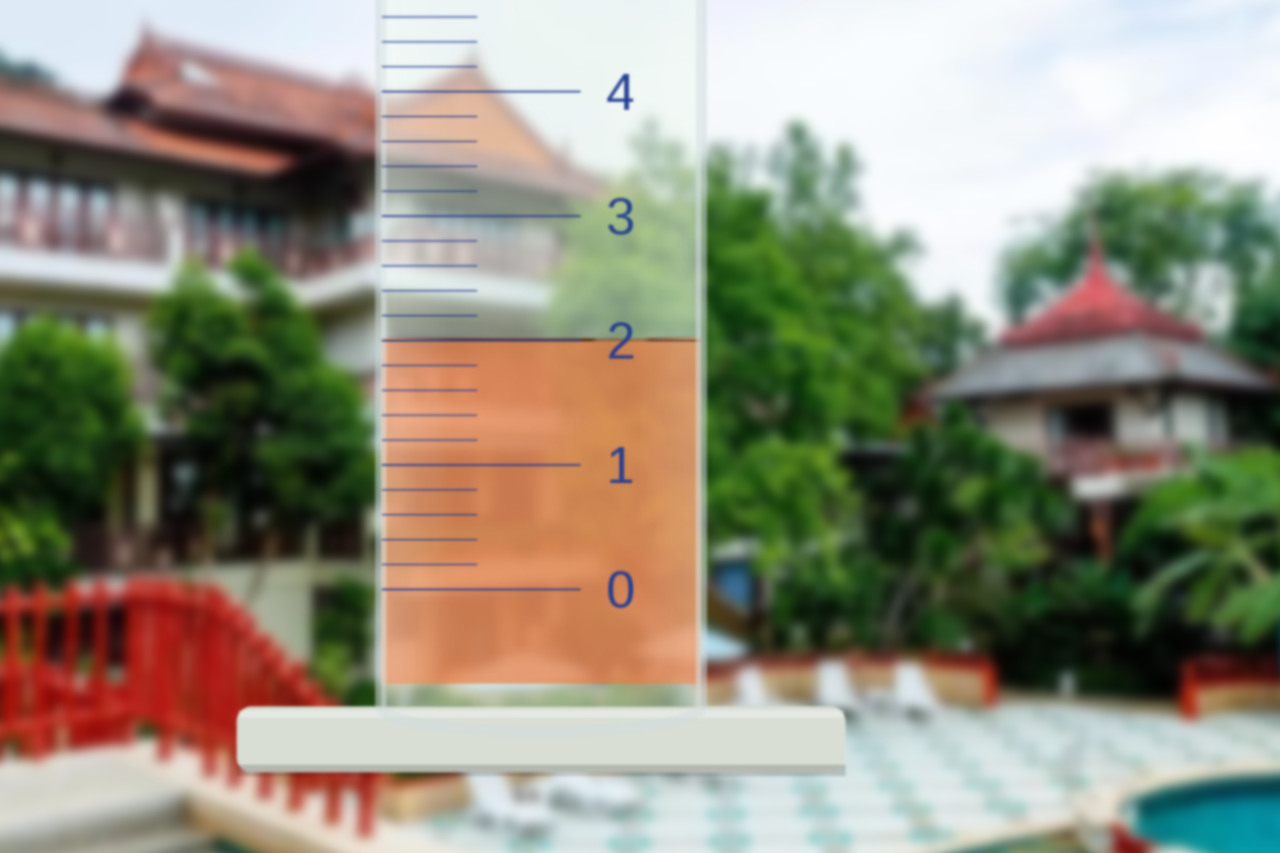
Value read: 2,mL
